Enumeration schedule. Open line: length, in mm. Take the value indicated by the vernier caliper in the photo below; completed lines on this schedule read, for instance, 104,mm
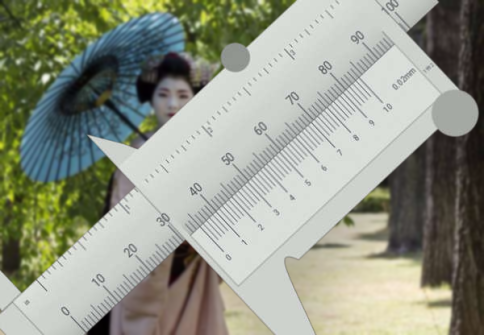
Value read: 35.0,mm
